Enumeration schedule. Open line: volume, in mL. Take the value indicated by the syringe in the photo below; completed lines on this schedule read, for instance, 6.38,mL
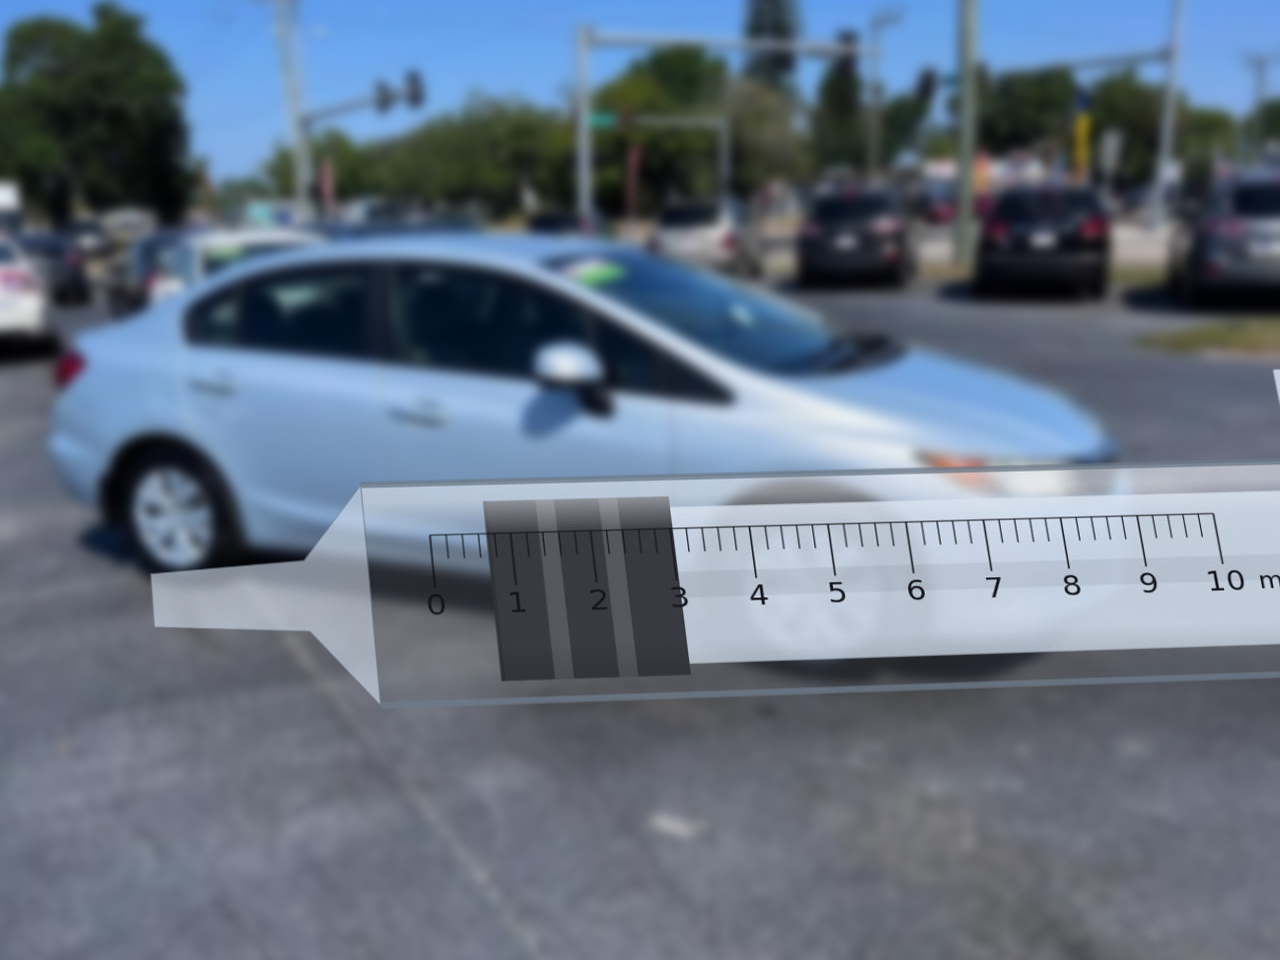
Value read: 0.7,mL
